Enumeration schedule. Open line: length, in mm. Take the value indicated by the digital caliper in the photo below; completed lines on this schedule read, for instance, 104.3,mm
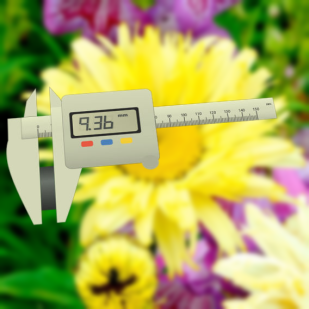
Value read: 9.36,mm
